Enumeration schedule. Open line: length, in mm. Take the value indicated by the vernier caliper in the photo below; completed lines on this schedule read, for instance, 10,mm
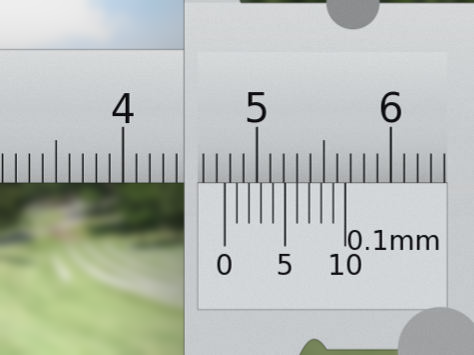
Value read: 47.6,mm
